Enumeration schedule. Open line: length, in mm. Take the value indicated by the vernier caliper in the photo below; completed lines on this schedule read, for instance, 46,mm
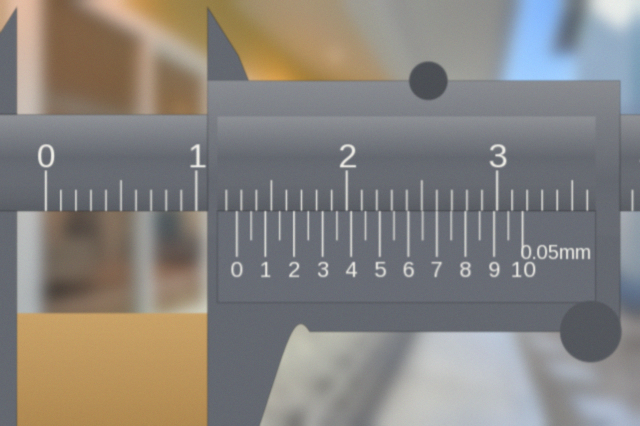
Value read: 12.7,mm
